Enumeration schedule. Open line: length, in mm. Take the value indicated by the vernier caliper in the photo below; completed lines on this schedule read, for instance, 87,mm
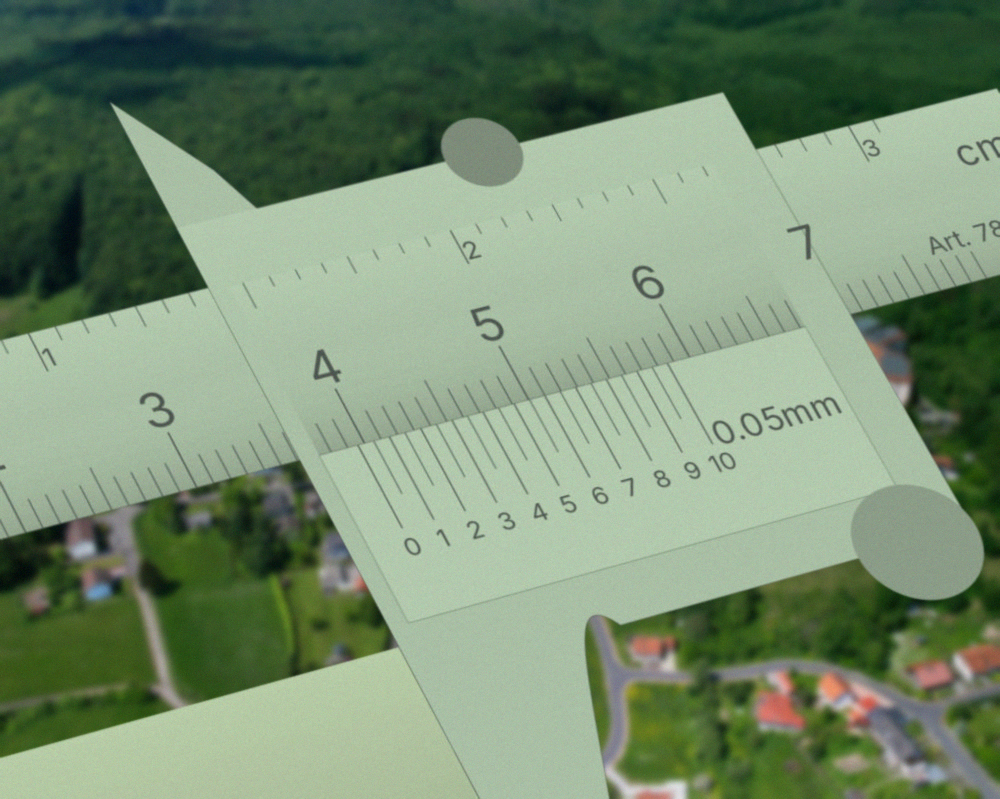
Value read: 39.6,mm
